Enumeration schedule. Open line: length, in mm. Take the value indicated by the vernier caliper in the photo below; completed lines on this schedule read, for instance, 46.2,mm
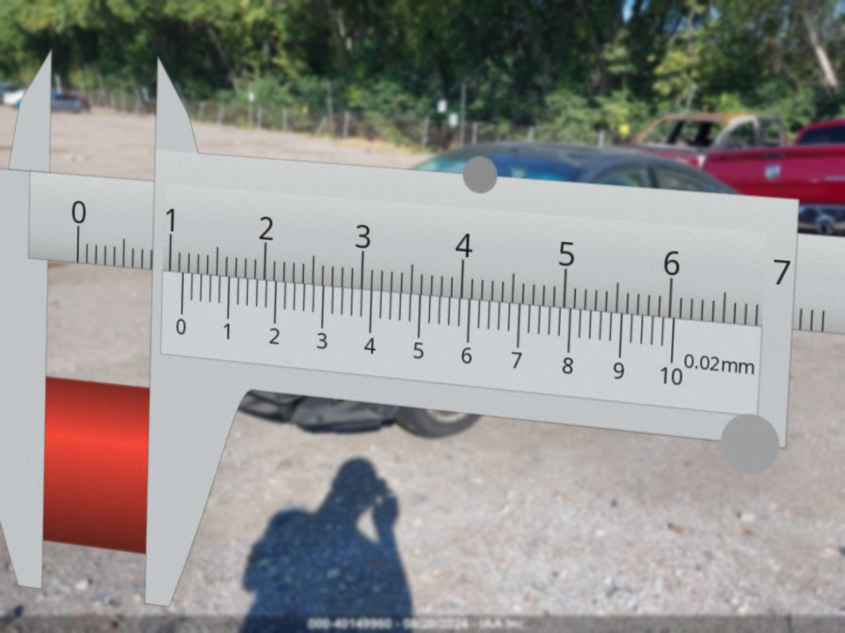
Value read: 11.4,mm
